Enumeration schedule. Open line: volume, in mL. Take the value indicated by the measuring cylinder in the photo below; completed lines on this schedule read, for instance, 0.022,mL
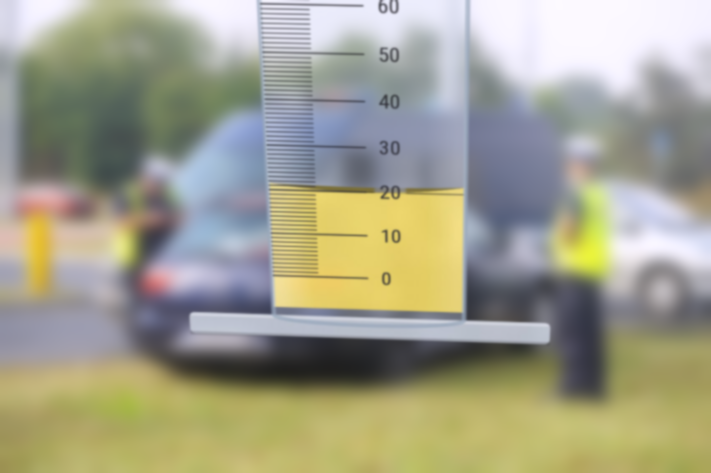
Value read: 20,mL
